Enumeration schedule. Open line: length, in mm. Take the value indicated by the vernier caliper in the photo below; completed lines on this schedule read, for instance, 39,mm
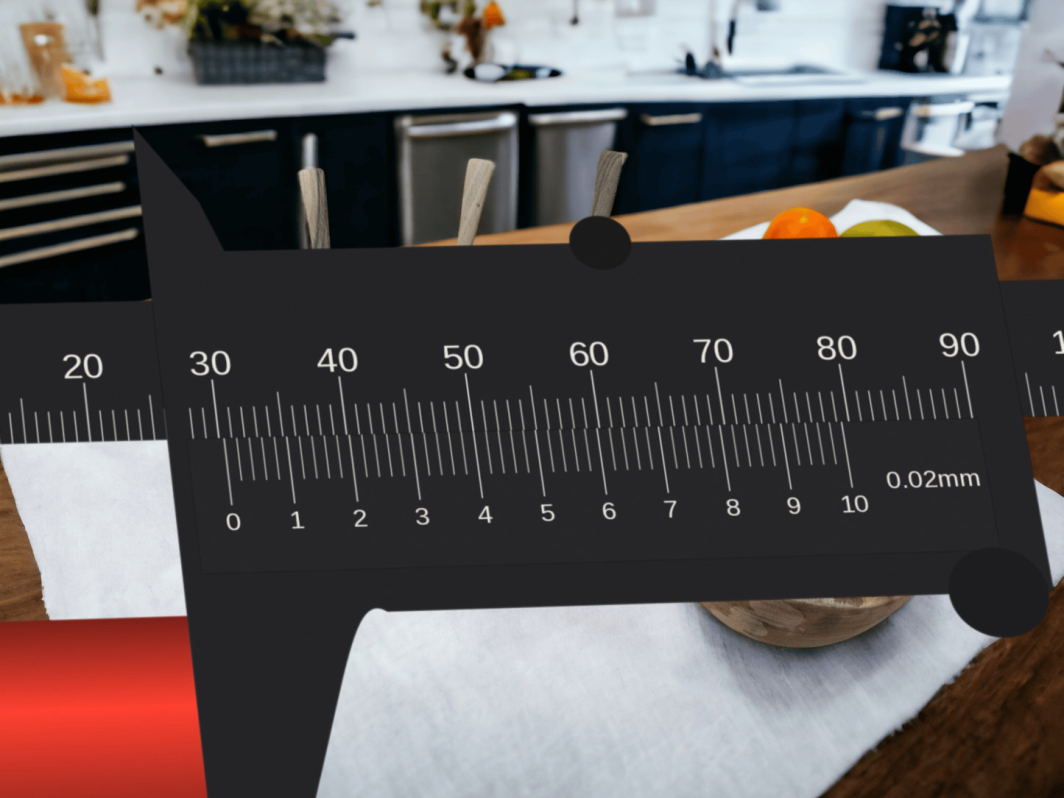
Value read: 30.4,mm
